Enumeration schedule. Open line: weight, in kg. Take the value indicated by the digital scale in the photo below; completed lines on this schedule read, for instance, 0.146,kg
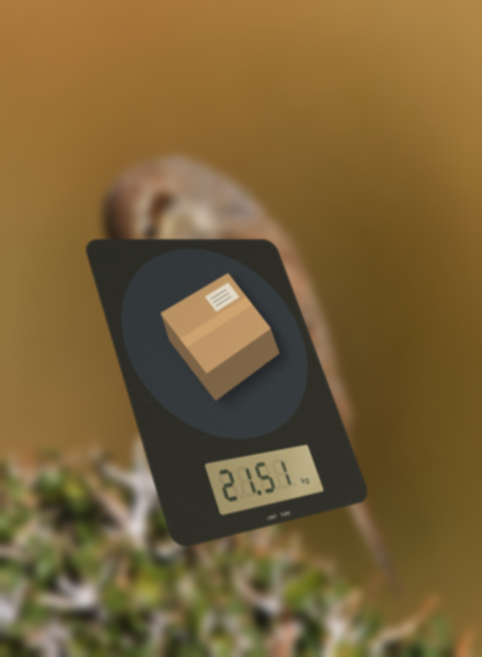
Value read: 21.51,kg
